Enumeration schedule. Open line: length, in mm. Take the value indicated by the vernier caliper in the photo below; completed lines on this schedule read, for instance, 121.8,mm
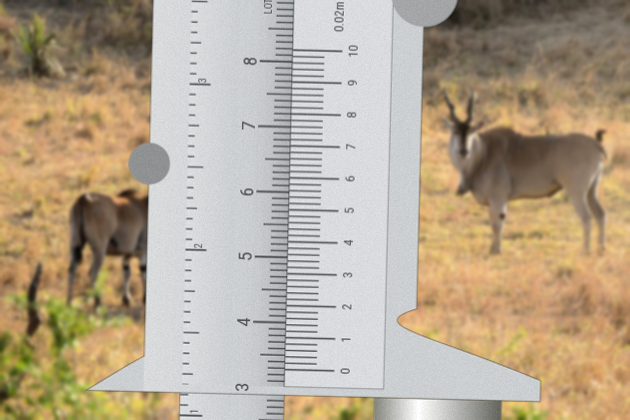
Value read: 32.8,mm
